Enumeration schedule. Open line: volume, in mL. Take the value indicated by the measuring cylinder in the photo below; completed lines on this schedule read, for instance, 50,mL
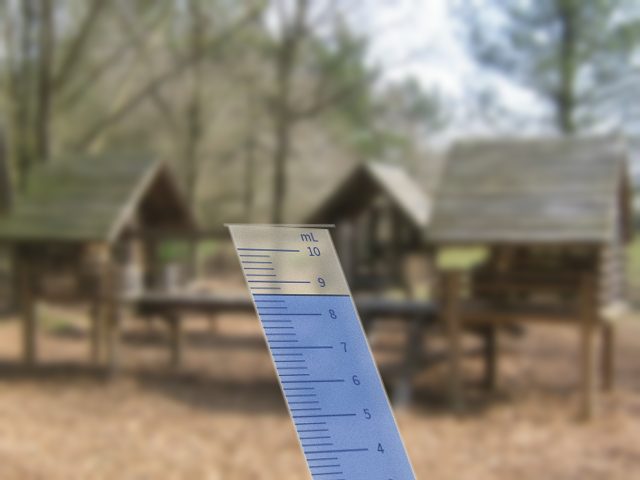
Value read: 8.6,mL
